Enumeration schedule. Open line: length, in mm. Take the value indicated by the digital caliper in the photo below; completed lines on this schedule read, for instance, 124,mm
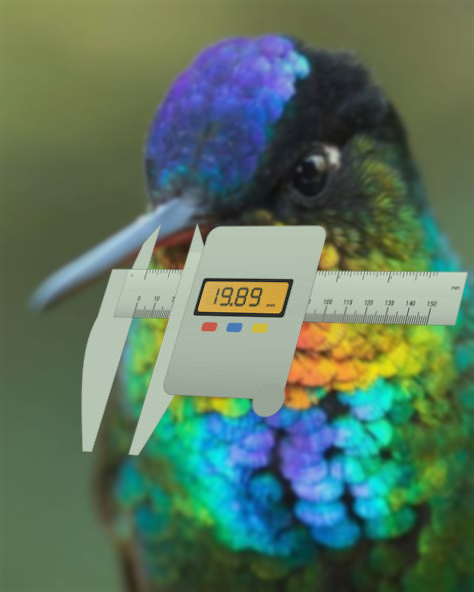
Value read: 19.89,mm
